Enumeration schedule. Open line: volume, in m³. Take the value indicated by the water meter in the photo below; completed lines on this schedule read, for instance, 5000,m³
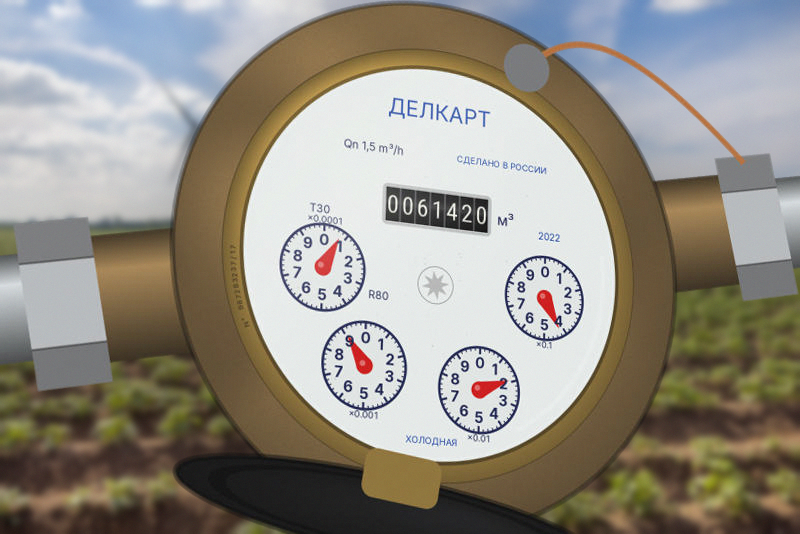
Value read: 61420.4190,m³
